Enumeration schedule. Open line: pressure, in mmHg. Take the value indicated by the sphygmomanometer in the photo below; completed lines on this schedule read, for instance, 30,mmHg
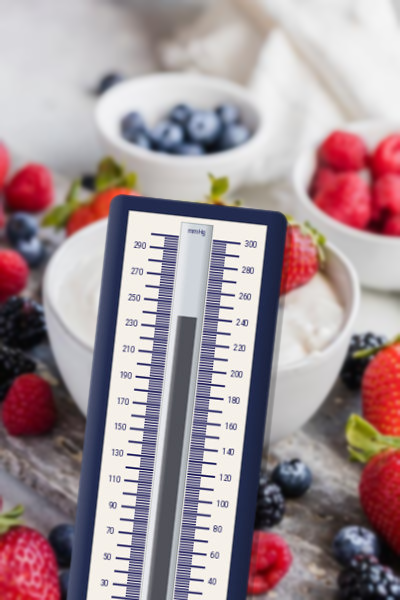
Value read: 240,mmHg
